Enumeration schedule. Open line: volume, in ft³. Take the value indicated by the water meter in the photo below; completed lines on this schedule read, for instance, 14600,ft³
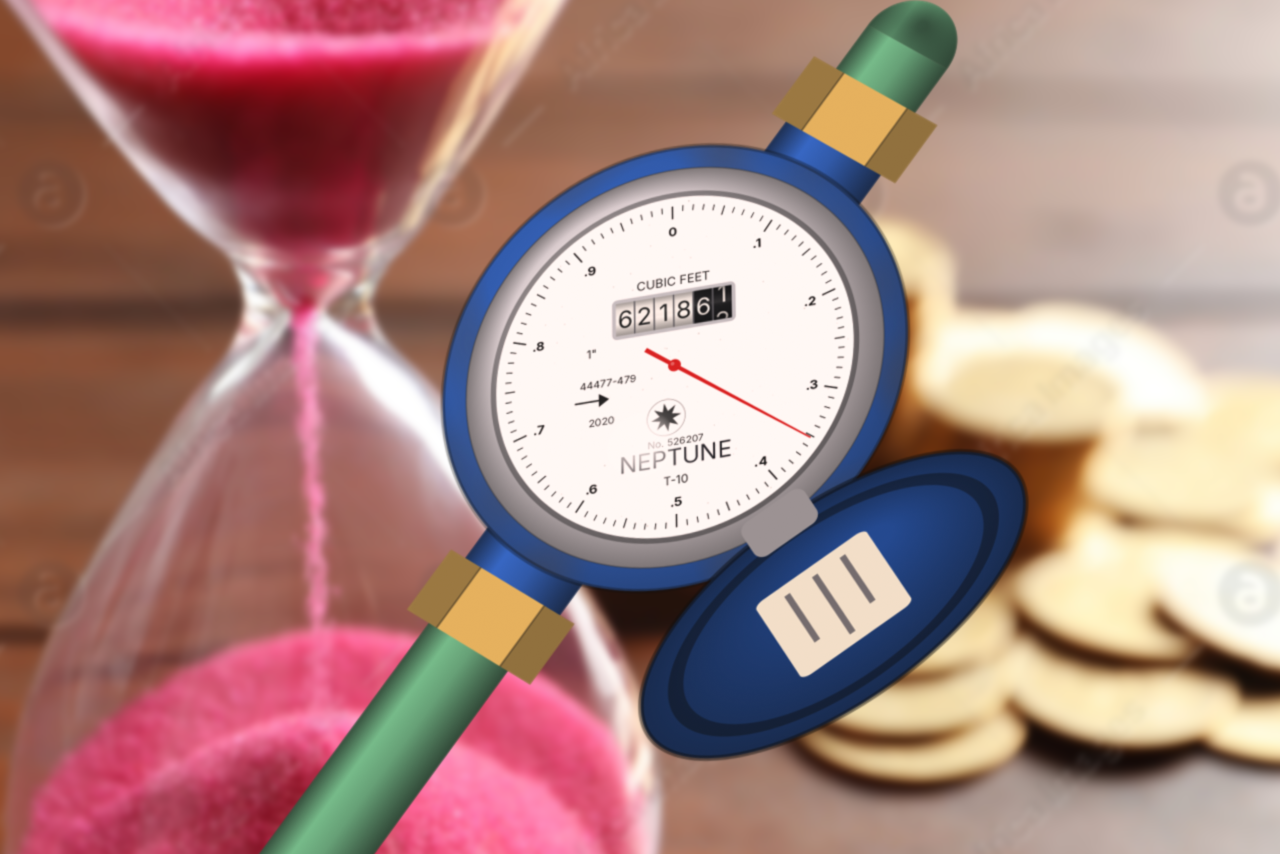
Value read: 621861.35,ft³
